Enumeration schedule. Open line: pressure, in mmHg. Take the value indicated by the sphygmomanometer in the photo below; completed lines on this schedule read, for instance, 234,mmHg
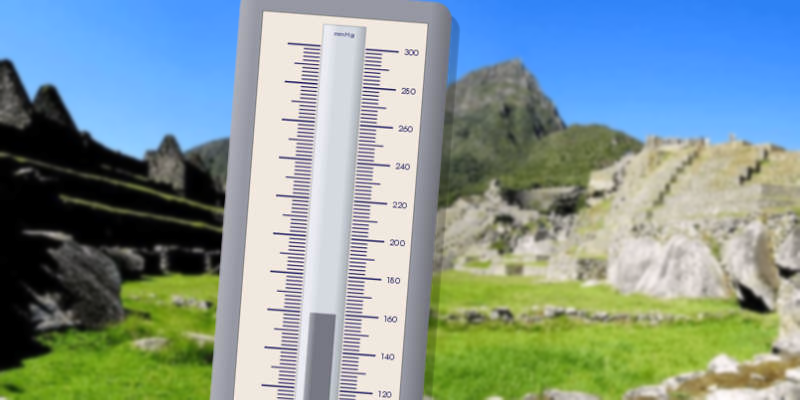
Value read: 160,mmHg
